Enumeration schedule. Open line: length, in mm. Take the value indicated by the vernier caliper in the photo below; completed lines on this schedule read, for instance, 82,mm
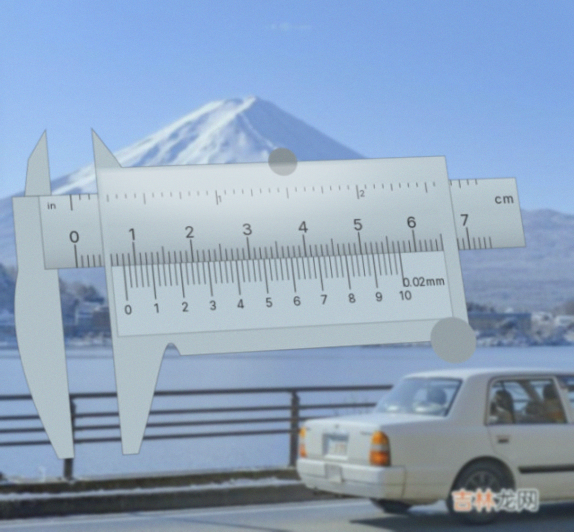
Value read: 8.0,mm
